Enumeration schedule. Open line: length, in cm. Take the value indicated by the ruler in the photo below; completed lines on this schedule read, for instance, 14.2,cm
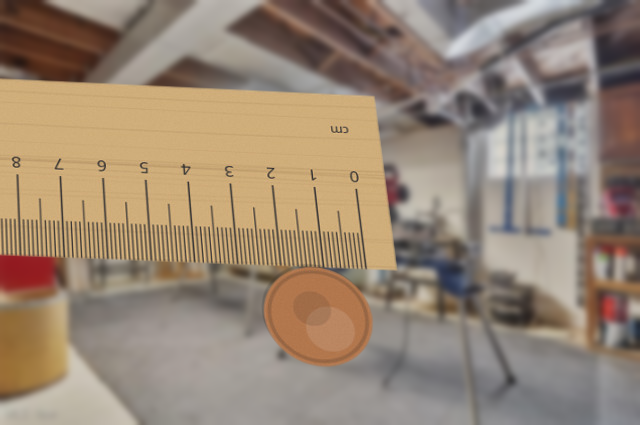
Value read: 2.5,cm
